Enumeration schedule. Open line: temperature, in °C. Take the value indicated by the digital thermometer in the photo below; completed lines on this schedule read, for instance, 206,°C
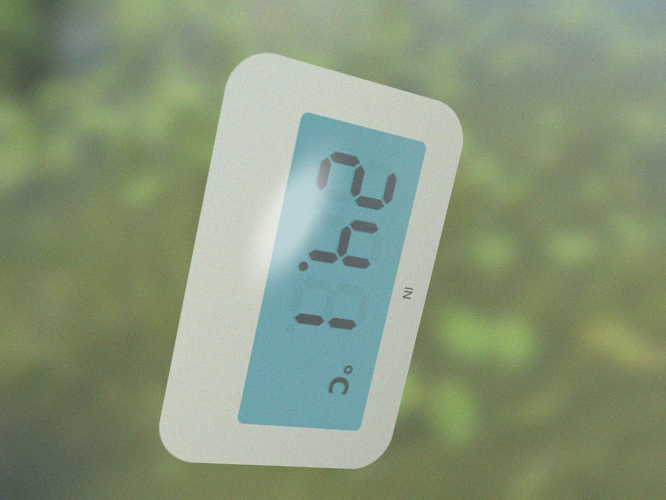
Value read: 24.1,°C
